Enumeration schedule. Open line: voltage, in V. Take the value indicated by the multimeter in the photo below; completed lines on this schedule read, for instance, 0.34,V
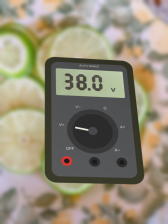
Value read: 38.0,V
